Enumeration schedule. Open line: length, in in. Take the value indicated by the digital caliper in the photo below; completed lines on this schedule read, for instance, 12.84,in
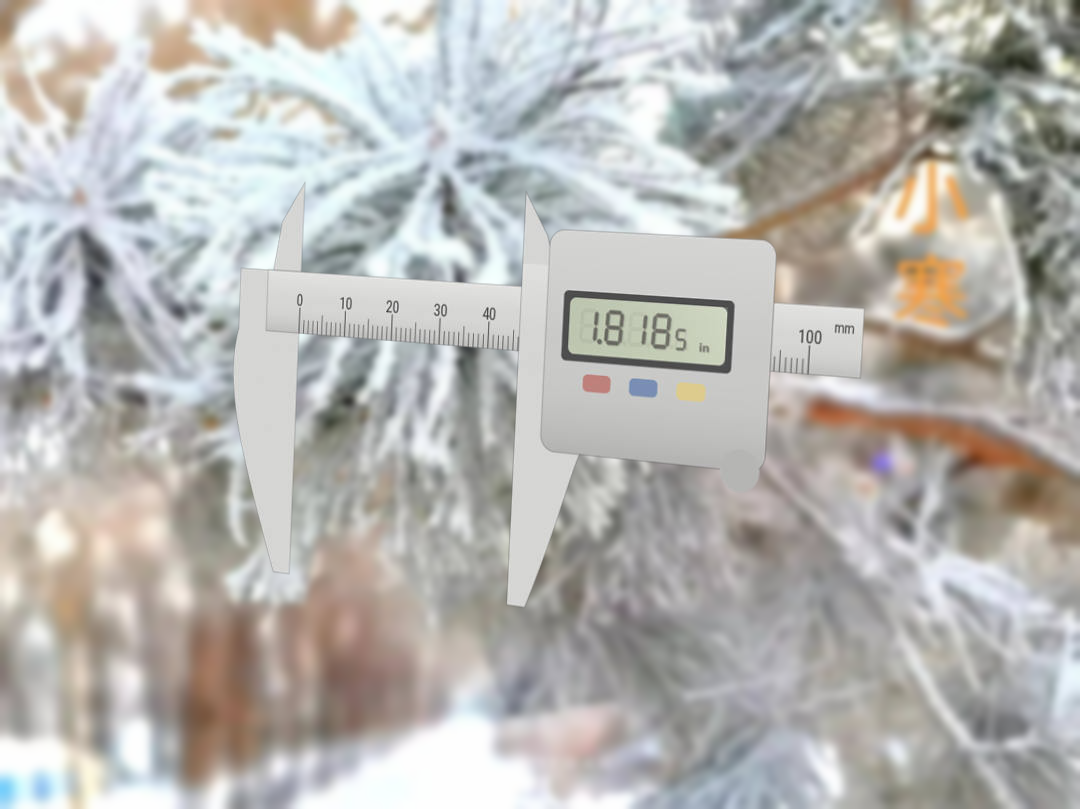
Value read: 1.8185,in
